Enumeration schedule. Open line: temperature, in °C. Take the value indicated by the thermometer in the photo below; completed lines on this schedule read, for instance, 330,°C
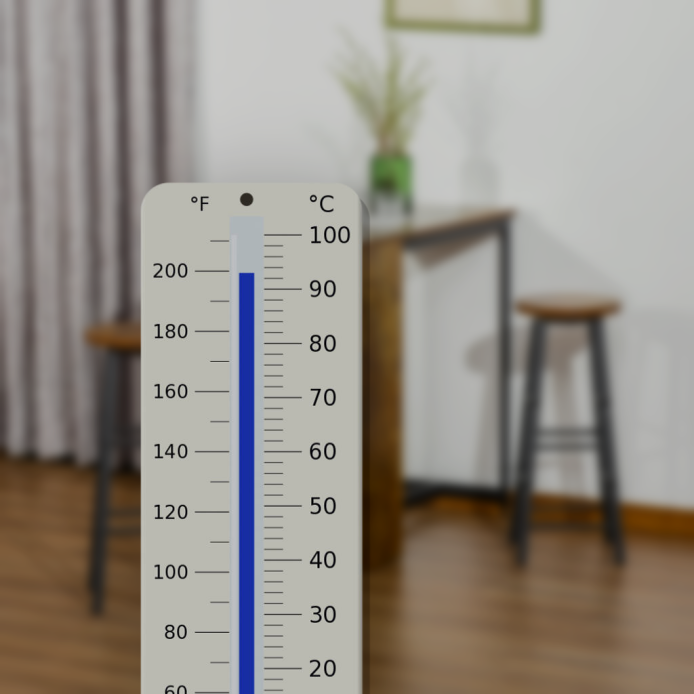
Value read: 93,°C
